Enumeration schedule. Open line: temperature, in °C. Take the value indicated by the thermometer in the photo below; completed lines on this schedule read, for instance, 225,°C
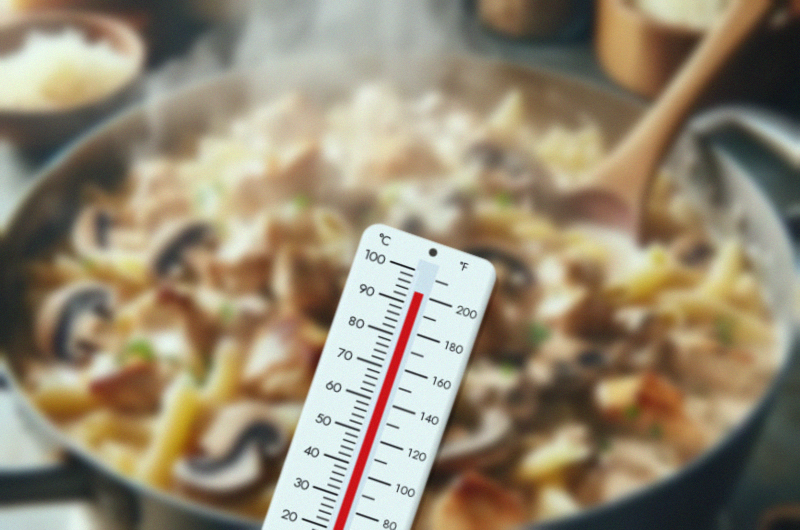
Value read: 94,°C
